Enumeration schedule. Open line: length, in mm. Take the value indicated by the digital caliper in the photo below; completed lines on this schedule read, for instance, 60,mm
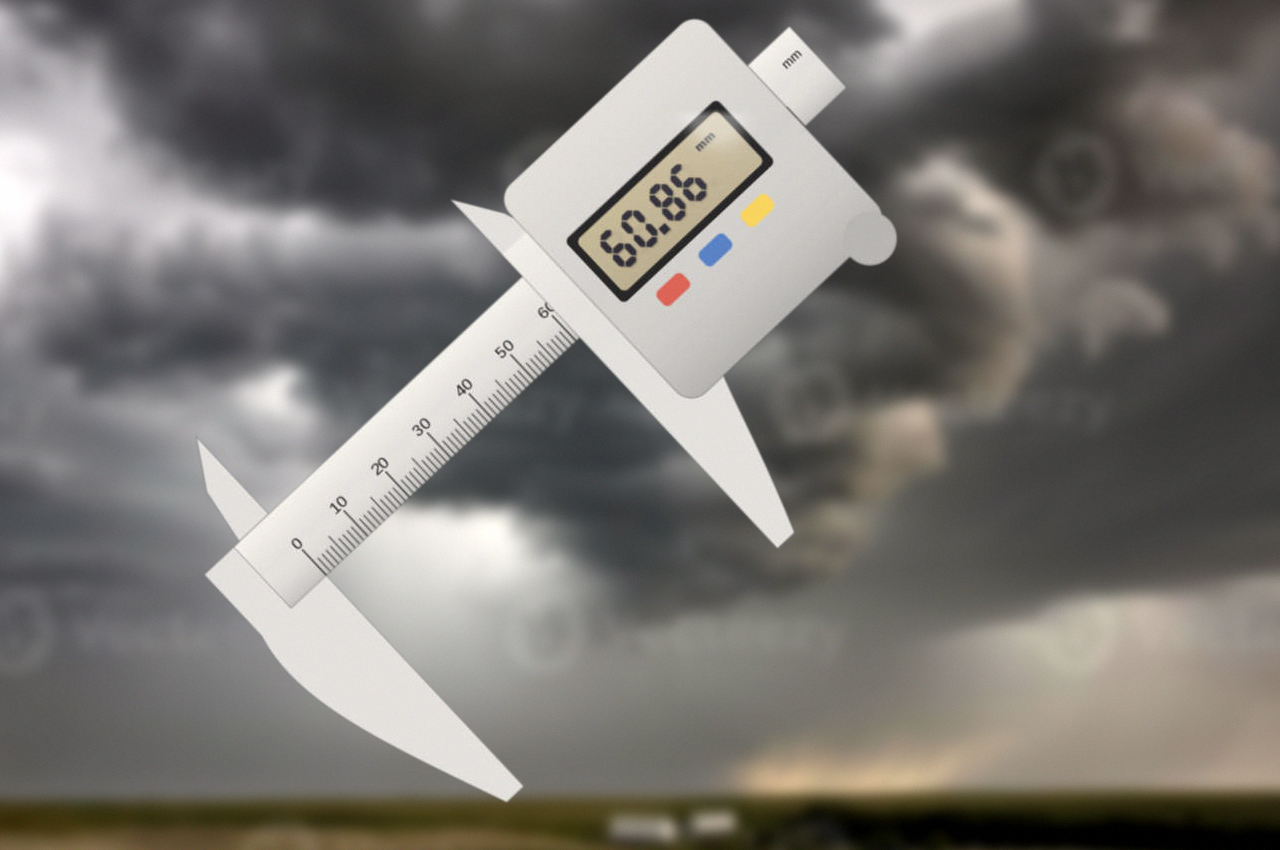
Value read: 60.86,mm
